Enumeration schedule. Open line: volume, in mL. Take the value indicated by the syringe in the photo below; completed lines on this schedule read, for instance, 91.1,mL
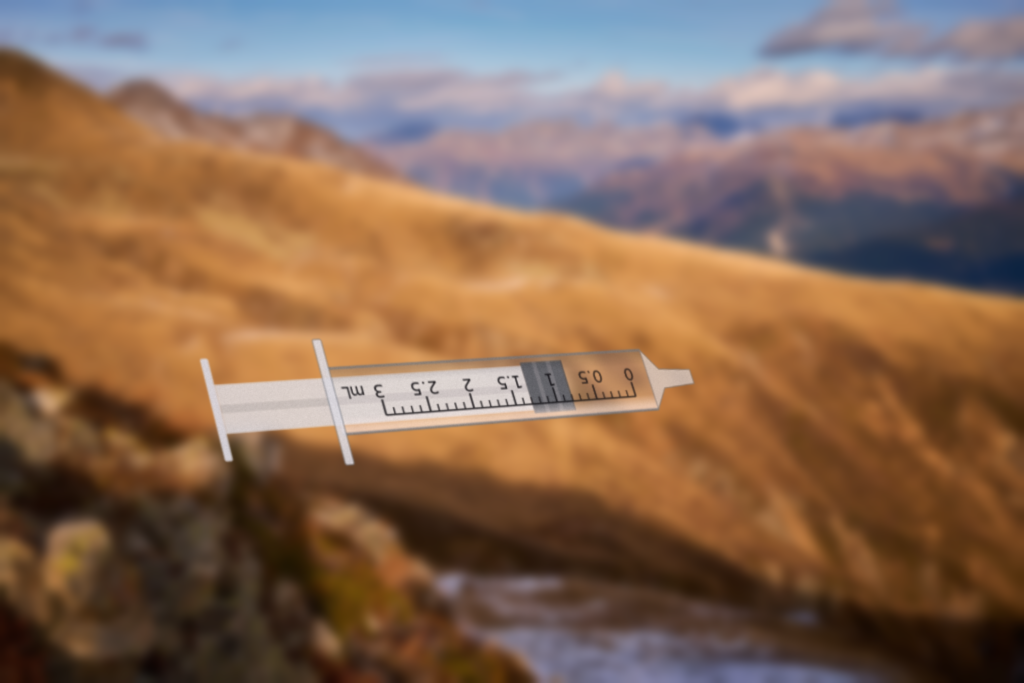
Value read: 0.8,mL
